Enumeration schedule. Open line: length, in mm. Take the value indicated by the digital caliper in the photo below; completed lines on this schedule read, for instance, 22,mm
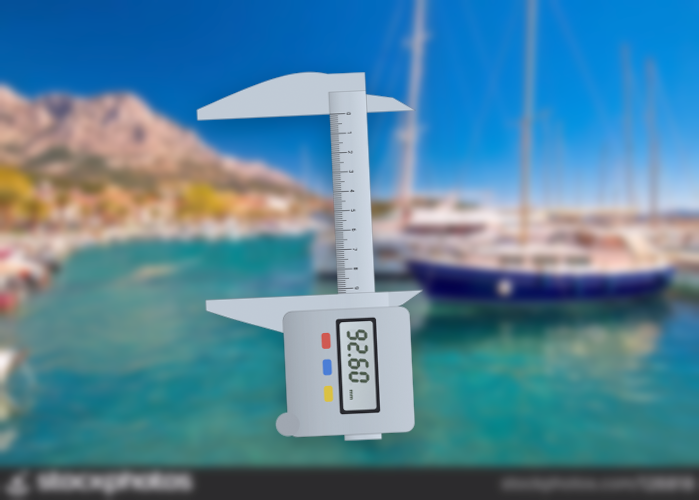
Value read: 92.60,mm
